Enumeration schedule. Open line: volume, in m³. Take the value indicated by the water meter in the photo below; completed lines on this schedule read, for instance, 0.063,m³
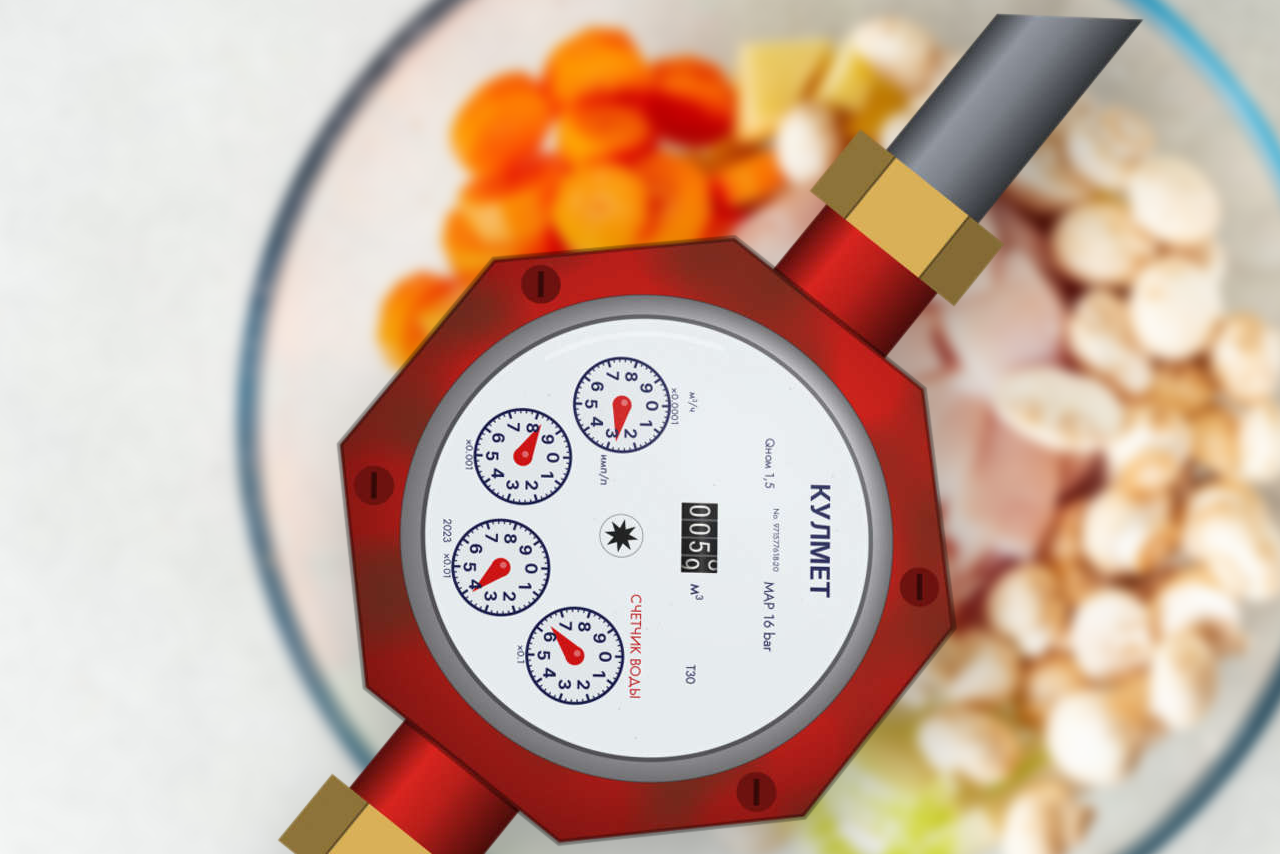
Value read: 58.6382,m³
